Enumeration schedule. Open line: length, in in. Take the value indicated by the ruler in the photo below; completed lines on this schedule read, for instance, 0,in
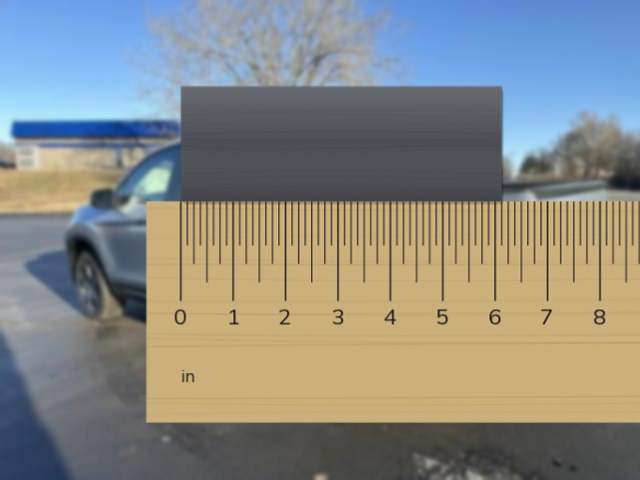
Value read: 6.125,in
